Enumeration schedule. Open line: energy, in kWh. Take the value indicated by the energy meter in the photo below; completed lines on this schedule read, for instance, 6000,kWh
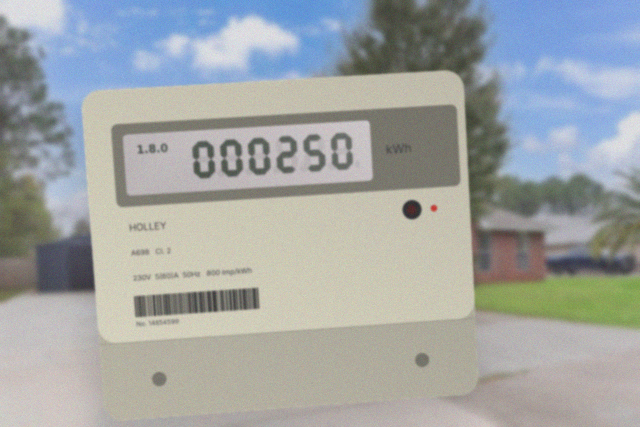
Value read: 250,kWh
